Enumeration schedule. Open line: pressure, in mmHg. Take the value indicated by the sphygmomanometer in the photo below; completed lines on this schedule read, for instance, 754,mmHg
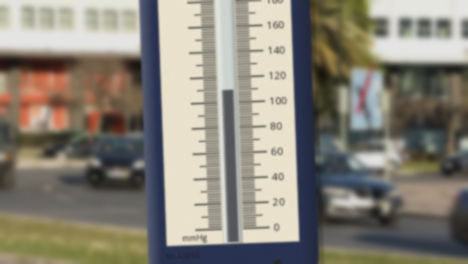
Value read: 110,mmHg
